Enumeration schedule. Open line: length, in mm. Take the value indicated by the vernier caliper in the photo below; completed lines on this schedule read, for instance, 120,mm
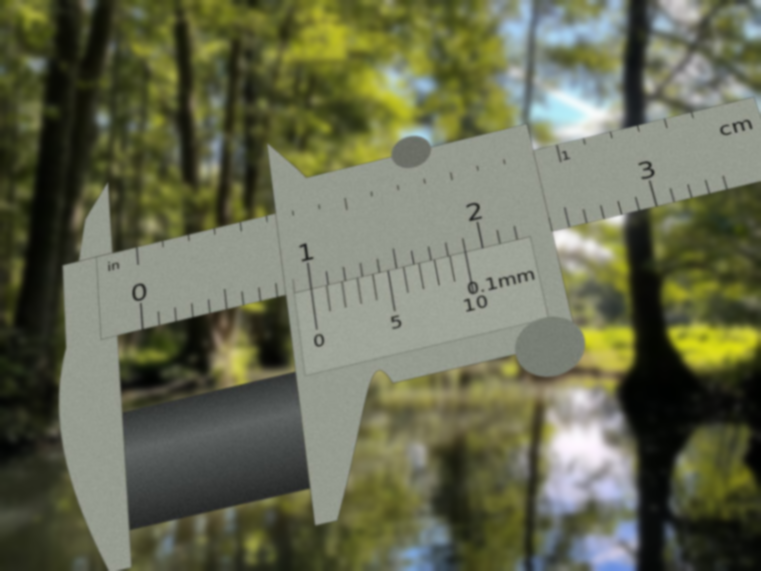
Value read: 10.0,mm
